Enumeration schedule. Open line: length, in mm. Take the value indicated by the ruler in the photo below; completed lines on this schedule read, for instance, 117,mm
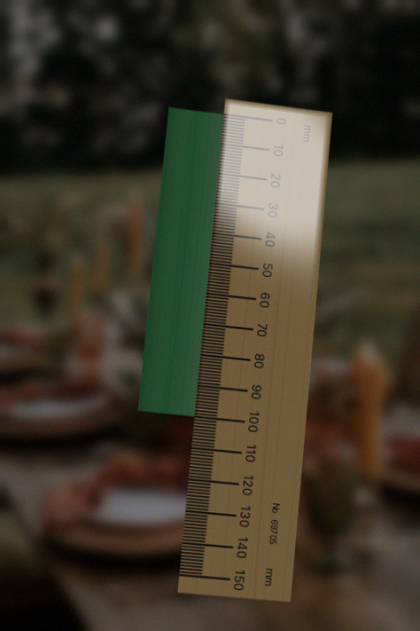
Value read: 100,mm
